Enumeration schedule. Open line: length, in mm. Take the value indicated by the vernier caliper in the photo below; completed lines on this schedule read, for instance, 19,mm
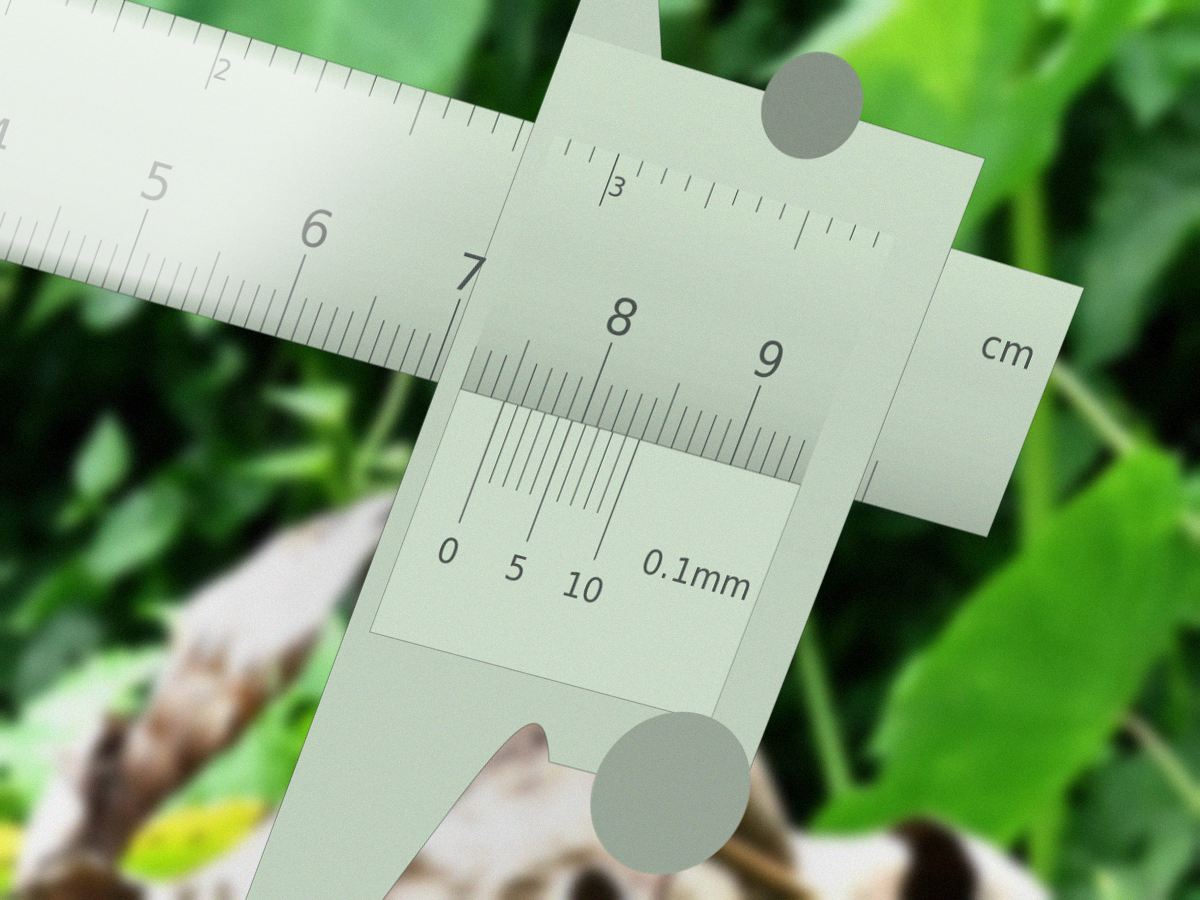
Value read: 74.9,mm
